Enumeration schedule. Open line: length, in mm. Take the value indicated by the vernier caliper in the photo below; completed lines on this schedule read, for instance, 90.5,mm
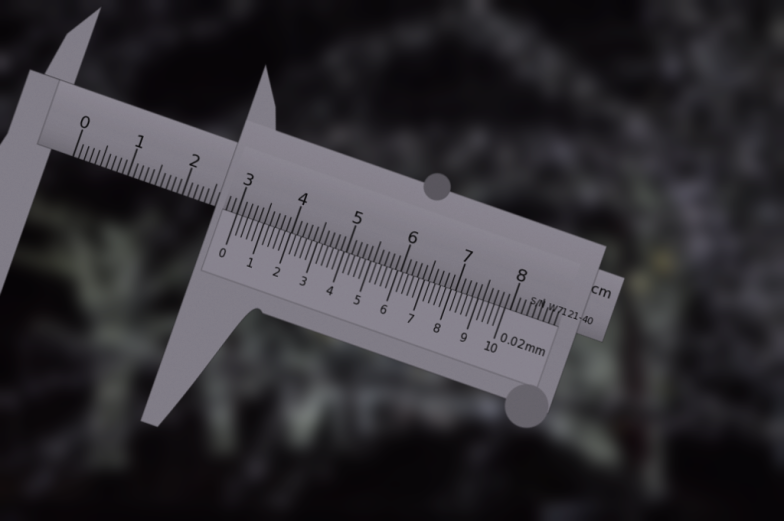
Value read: 30.0,mm
